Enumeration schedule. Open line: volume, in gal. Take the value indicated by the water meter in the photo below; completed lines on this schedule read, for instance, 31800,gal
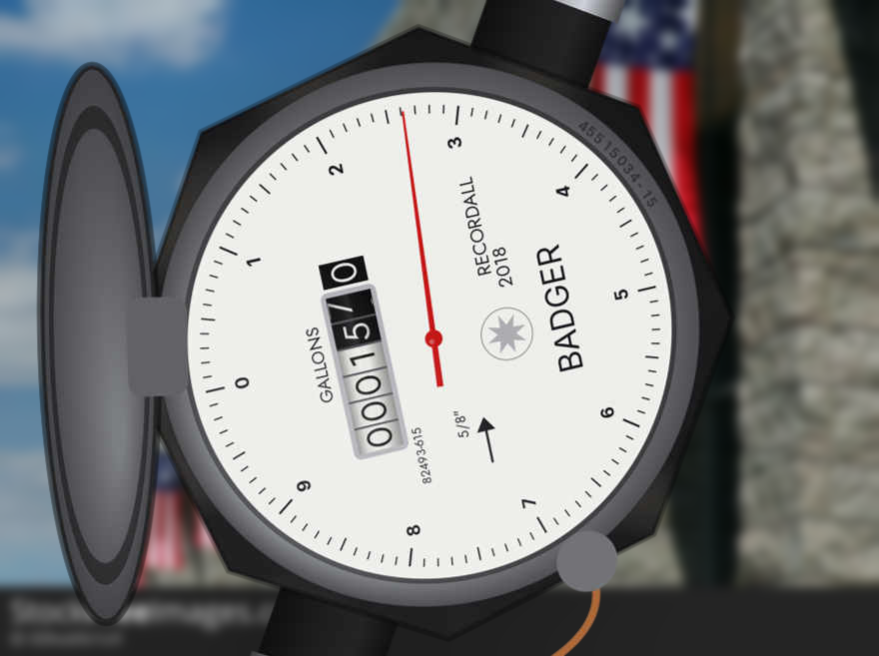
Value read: 1572.6,gal
